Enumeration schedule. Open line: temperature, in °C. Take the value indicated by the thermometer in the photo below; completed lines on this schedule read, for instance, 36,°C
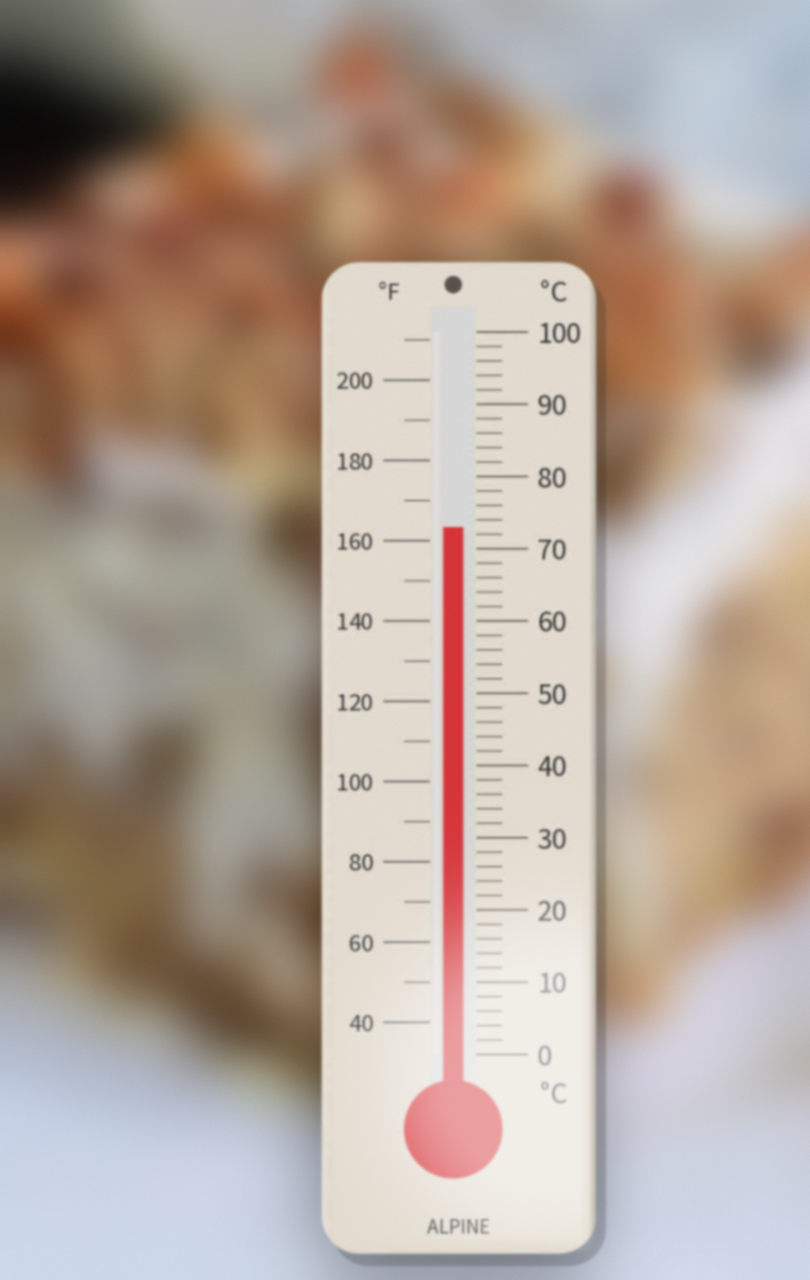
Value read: 73,°C
